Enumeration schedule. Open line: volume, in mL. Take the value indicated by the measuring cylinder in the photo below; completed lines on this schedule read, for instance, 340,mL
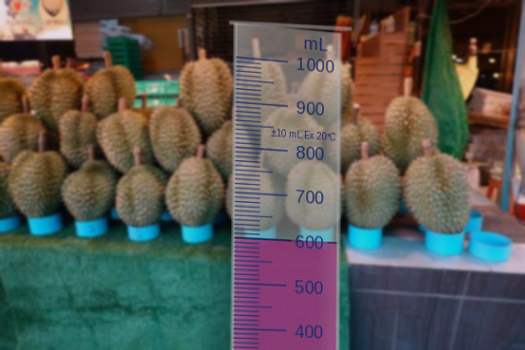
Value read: 600,mL
